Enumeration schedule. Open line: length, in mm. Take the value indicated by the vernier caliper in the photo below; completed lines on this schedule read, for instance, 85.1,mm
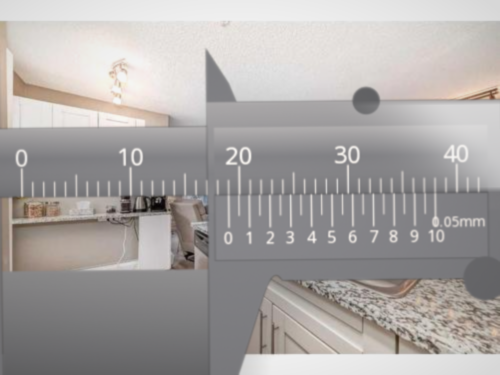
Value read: 19.0,mm
